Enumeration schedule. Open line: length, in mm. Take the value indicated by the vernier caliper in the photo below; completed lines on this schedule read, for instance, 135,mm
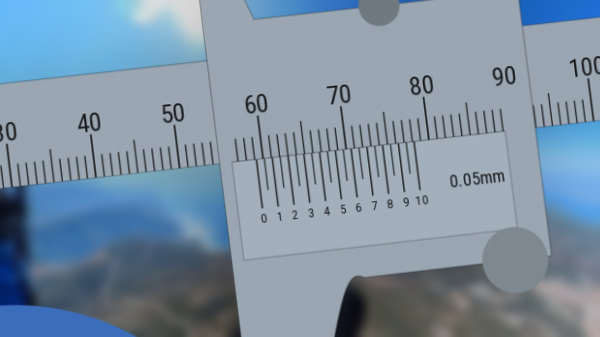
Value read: 59.2,mm
